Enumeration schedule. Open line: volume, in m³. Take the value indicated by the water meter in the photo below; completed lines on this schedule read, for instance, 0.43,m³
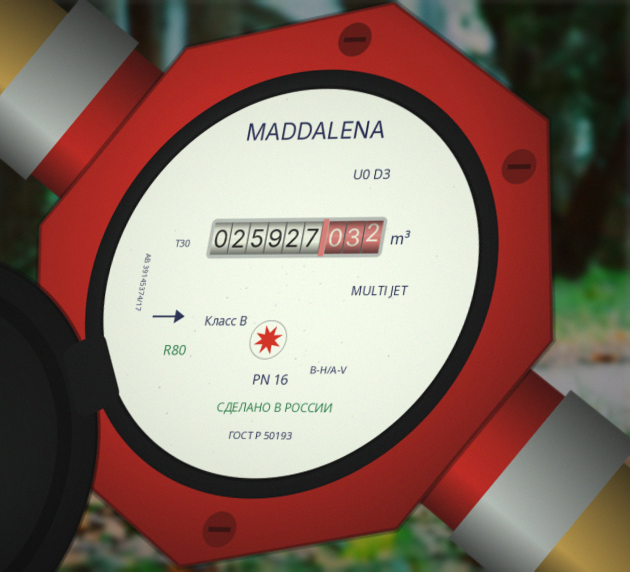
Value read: 25927.032,m³
